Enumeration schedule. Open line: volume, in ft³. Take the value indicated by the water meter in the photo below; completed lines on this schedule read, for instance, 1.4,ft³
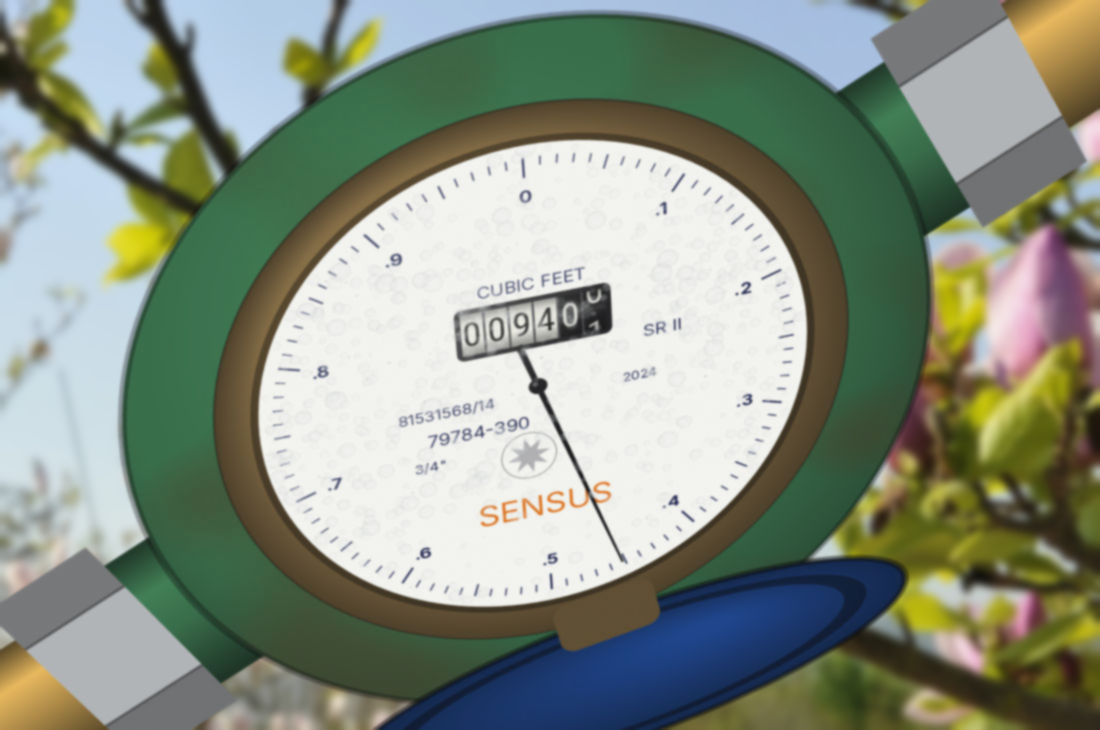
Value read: 9400.45,ft³
